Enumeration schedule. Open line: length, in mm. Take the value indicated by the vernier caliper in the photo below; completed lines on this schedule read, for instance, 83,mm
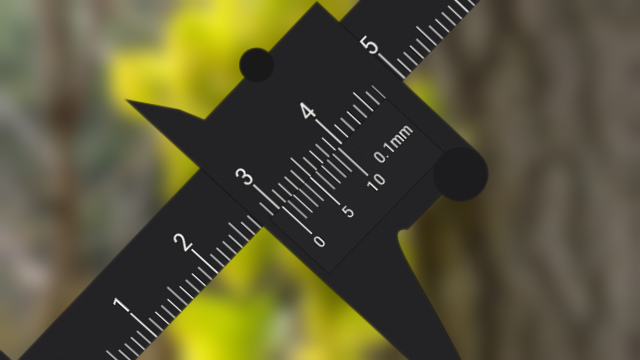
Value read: 30.4,mm
